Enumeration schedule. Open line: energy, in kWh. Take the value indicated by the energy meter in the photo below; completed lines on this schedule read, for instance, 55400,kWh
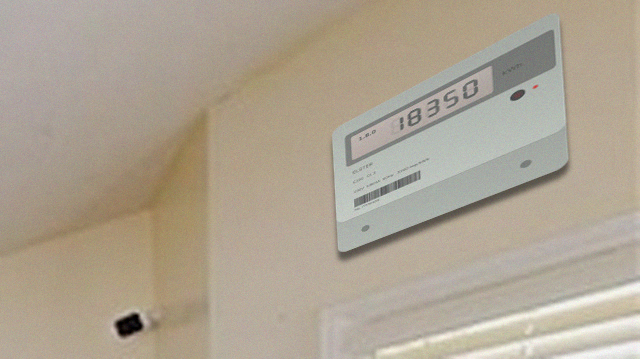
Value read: 18350,kWh
